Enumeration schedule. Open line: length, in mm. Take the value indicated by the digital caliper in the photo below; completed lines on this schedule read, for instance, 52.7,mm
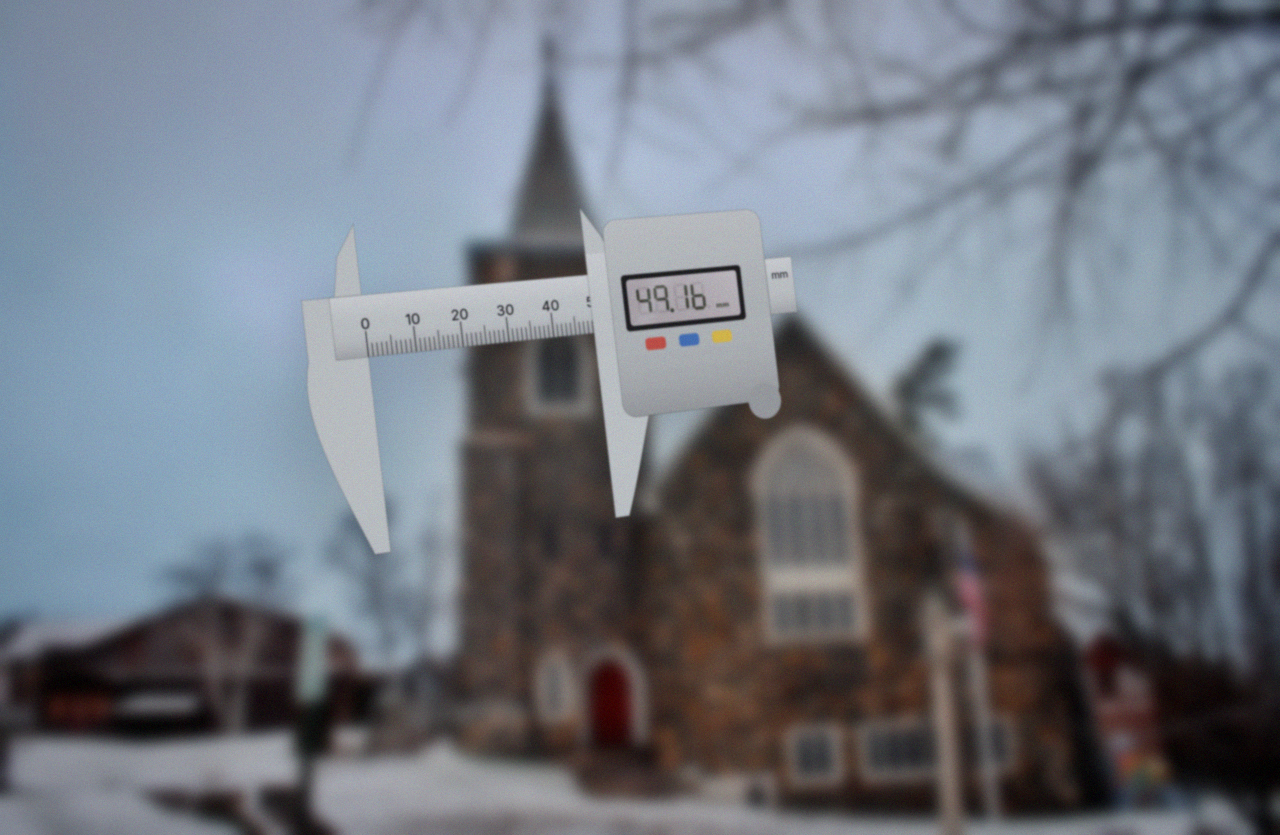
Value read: 49.16,mm
